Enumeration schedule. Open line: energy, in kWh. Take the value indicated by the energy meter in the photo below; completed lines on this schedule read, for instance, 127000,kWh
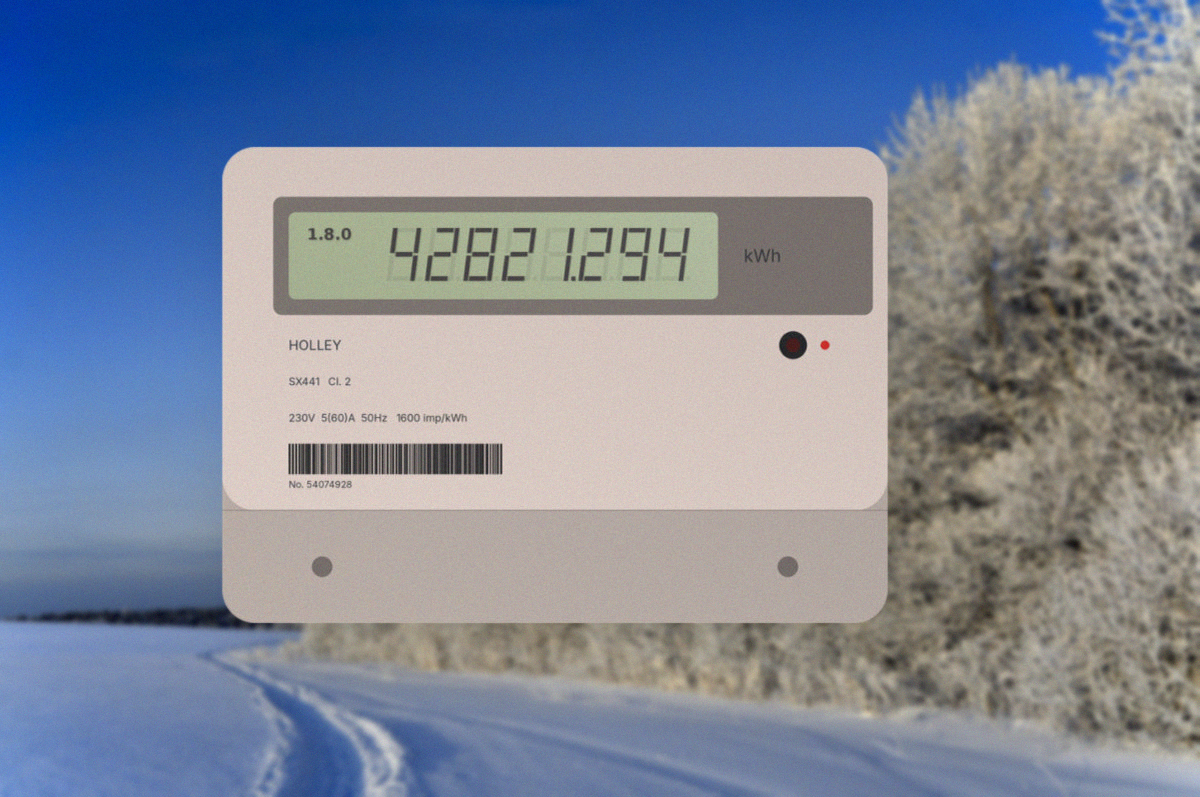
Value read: 42821.294,kWh
